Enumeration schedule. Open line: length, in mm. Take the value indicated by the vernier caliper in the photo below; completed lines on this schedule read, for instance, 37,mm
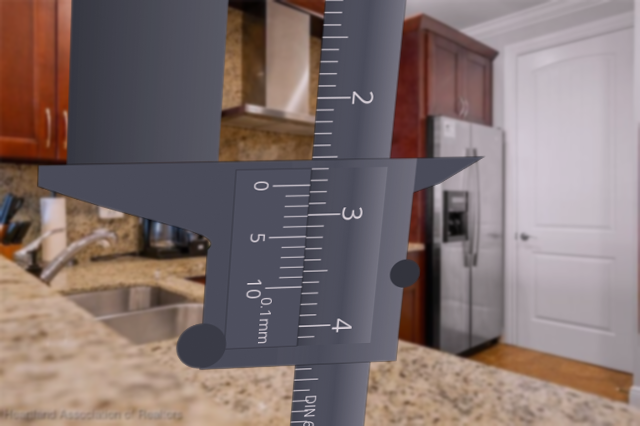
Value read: 27.4,mm
